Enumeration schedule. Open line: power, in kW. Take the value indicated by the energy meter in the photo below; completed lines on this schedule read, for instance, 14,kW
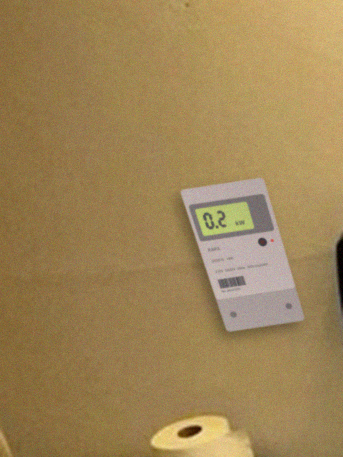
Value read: 0.2,kW
